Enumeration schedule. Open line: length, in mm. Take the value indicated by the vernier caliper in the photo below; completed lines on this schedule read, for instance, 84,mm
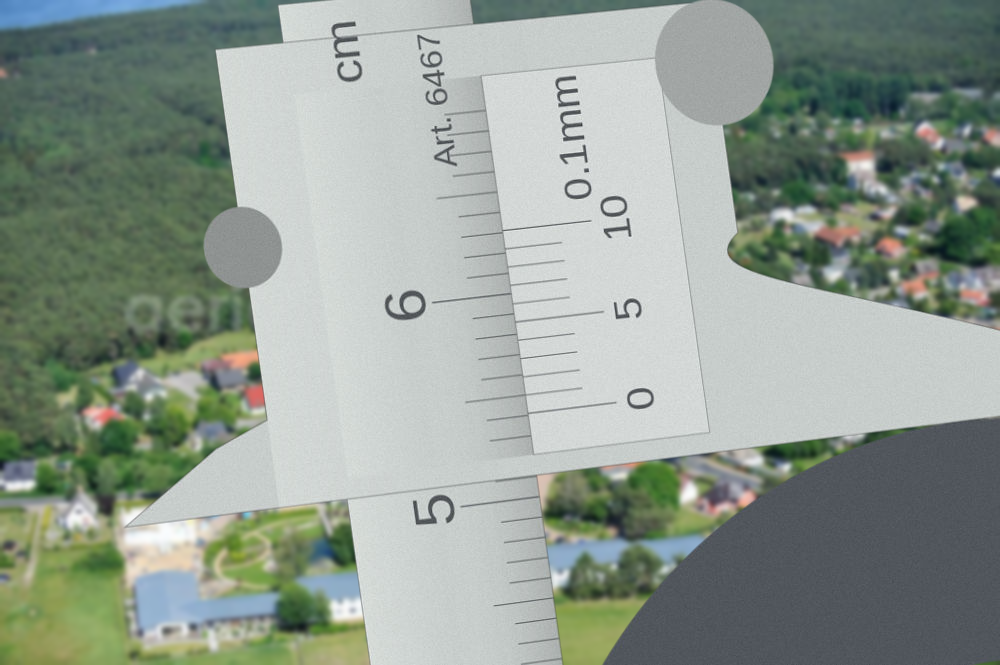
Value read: 54.1,mm
